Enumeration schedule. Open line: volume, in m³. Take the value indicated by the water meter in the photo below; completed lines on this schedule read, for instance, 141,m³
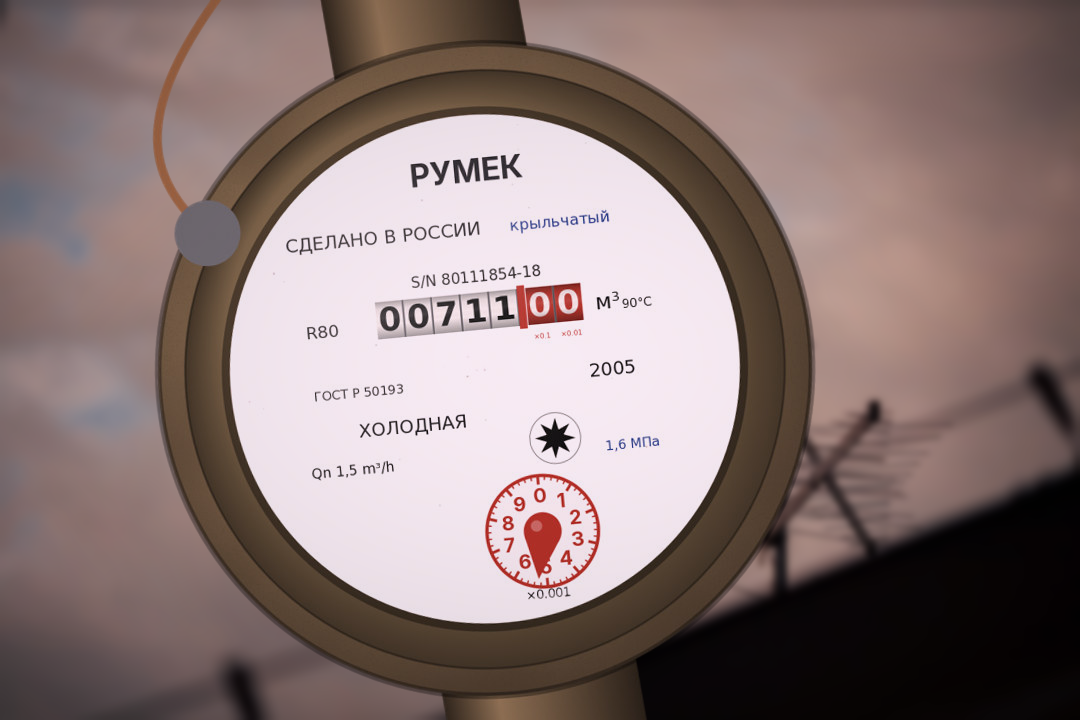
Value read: 711.005,m³
